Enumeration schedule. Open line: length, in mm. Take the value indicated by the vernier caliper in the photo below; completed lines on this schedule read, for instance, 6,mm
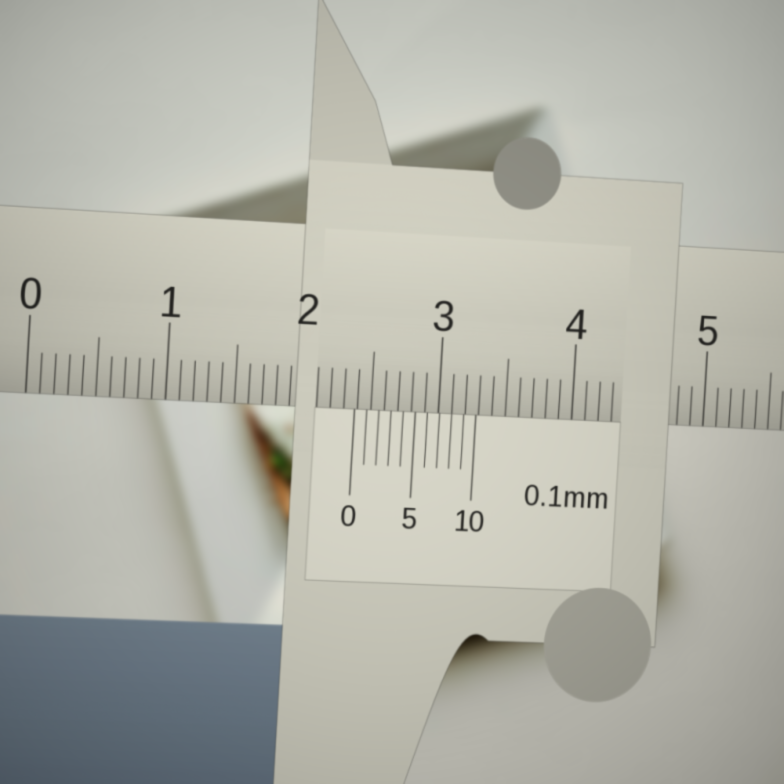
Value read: 23.8,mm
